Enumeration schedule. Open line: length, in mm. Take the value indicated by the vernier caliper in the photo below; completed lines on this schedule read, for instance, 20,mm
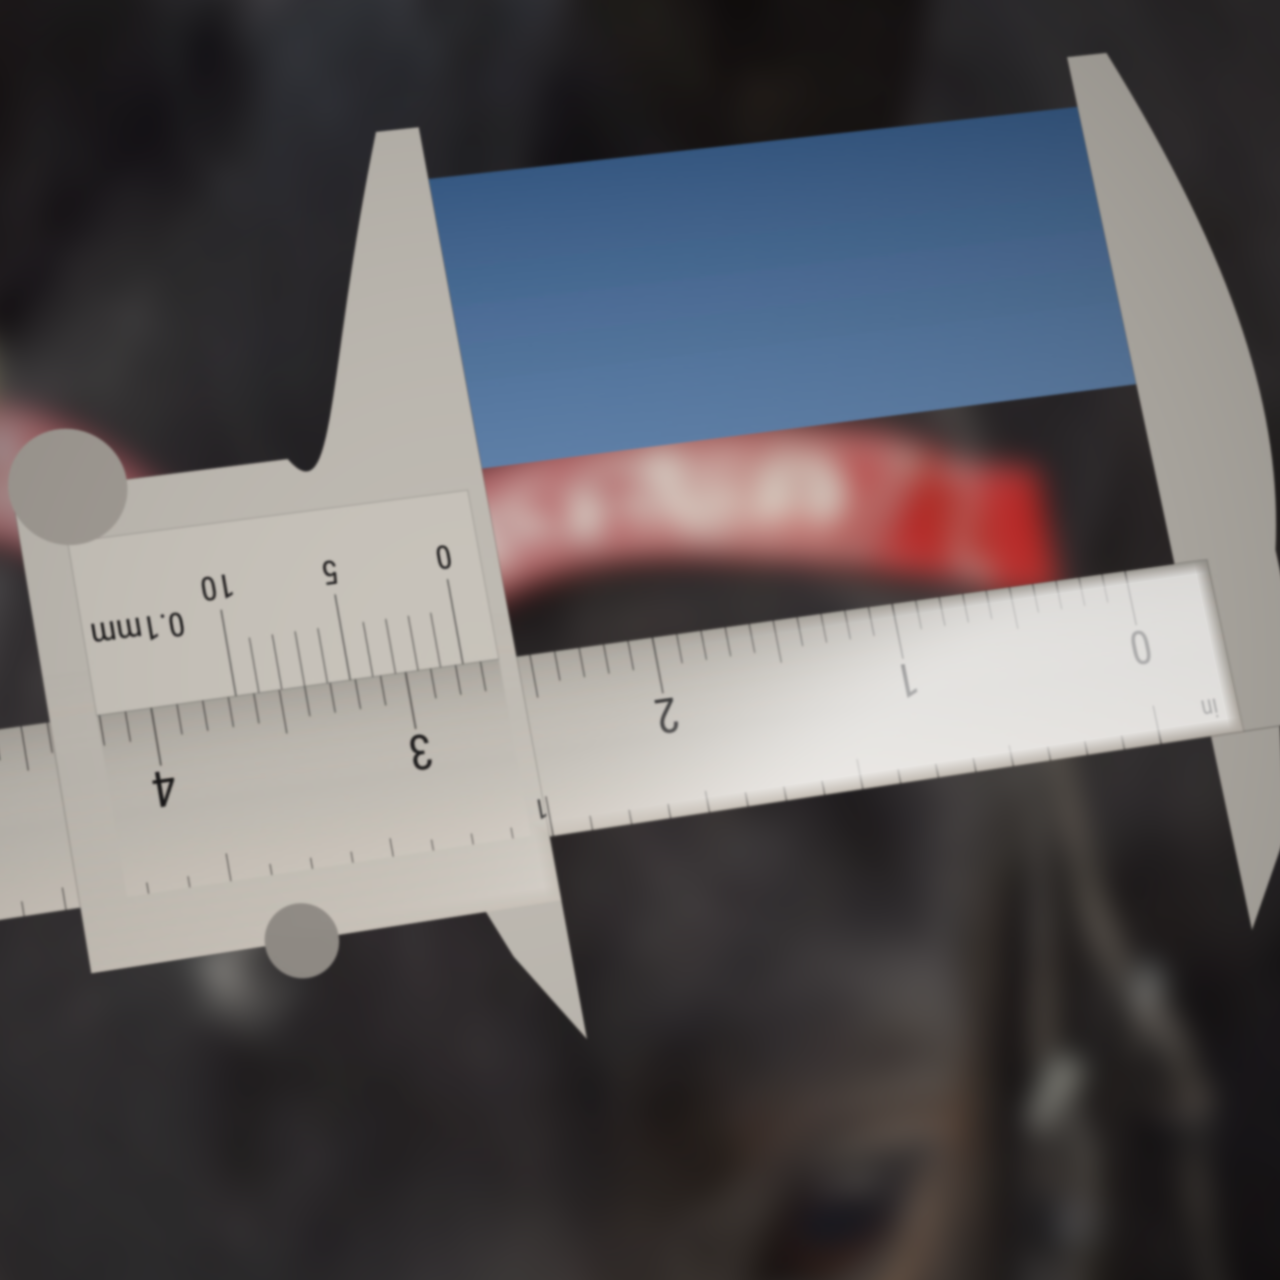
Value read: 27.7,mm
